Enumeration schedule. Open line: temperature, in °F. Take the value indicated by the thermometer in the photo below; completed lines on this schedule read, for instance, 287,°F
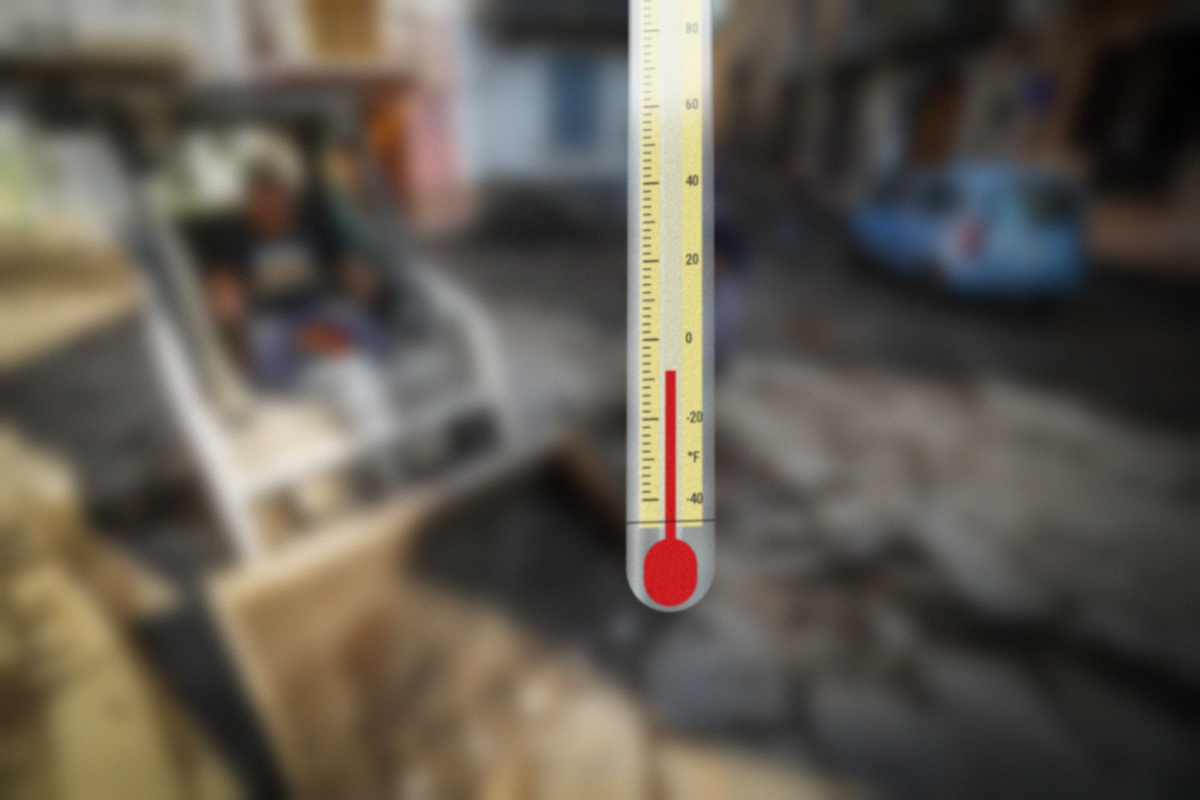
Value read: -8,°F
